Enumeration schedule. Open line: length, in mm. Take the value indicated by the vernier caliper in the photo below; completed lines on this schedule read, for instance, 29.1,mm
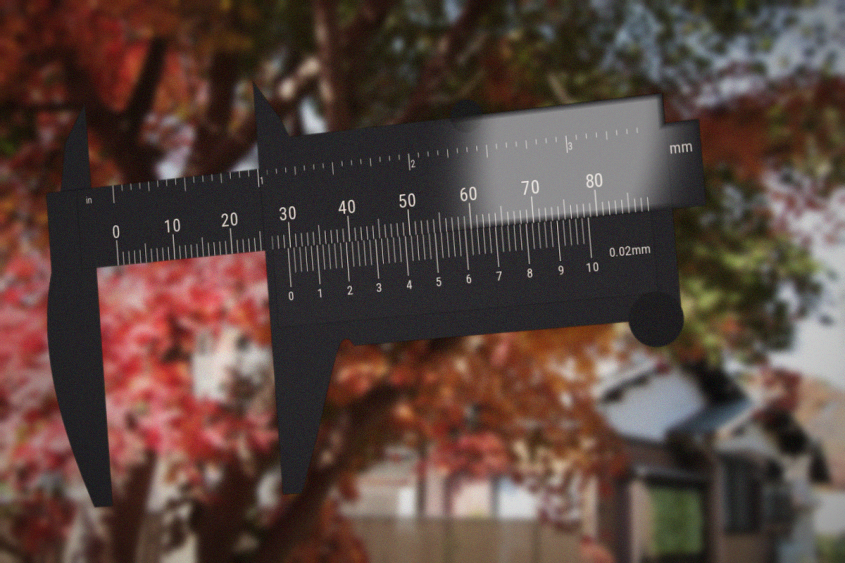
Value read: 29.6,mm
